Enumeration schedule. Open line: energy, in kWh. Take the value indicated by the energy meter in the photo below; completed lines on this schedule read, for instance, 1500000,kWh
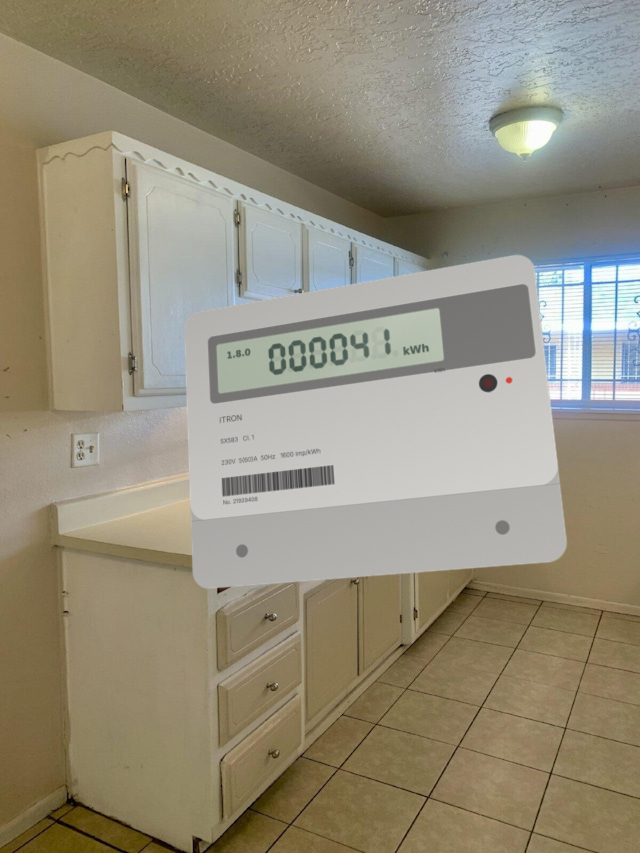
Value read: 41,kWh
